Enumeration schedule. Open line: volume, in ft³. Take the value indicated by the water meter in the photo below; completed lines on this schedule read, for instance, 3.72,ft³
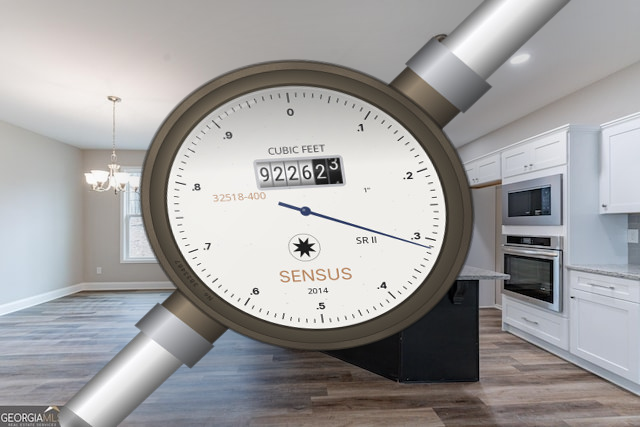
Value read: 922623.31,ft³
